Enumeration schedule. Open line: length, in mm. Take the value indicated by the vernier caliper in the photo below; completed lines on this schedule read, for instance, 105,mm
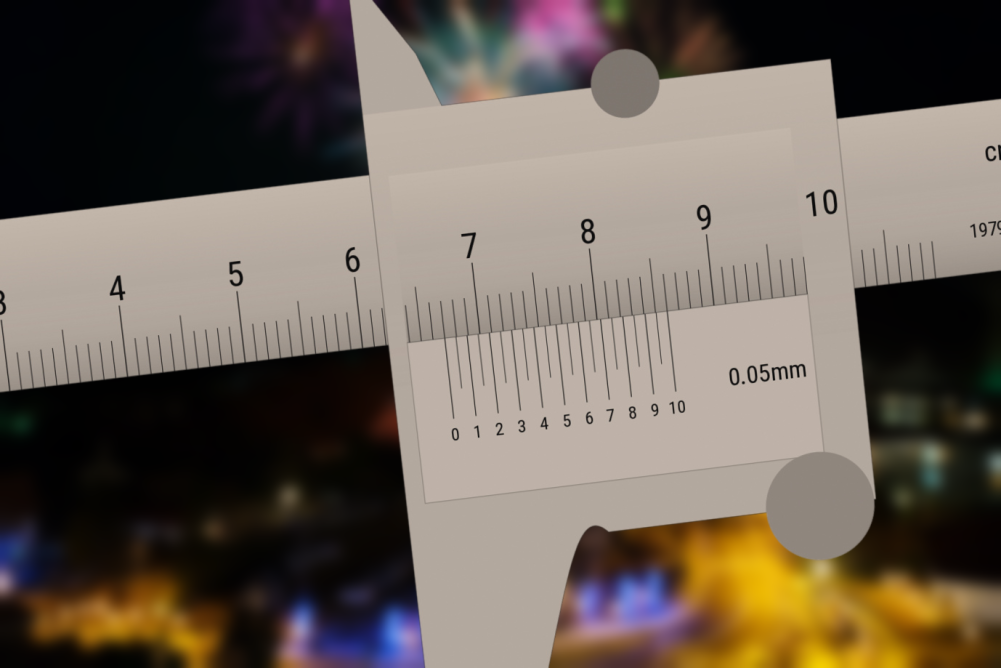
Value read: 67.0,mm
